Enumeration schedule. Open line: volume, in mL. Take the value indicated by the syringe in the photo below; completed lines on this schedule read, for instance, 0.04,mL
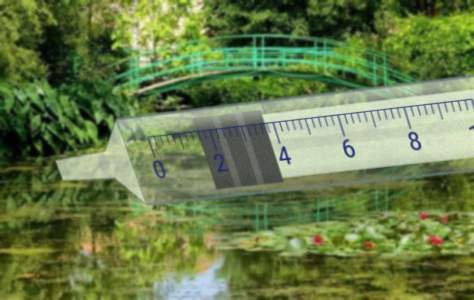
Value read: 1.6,mL
